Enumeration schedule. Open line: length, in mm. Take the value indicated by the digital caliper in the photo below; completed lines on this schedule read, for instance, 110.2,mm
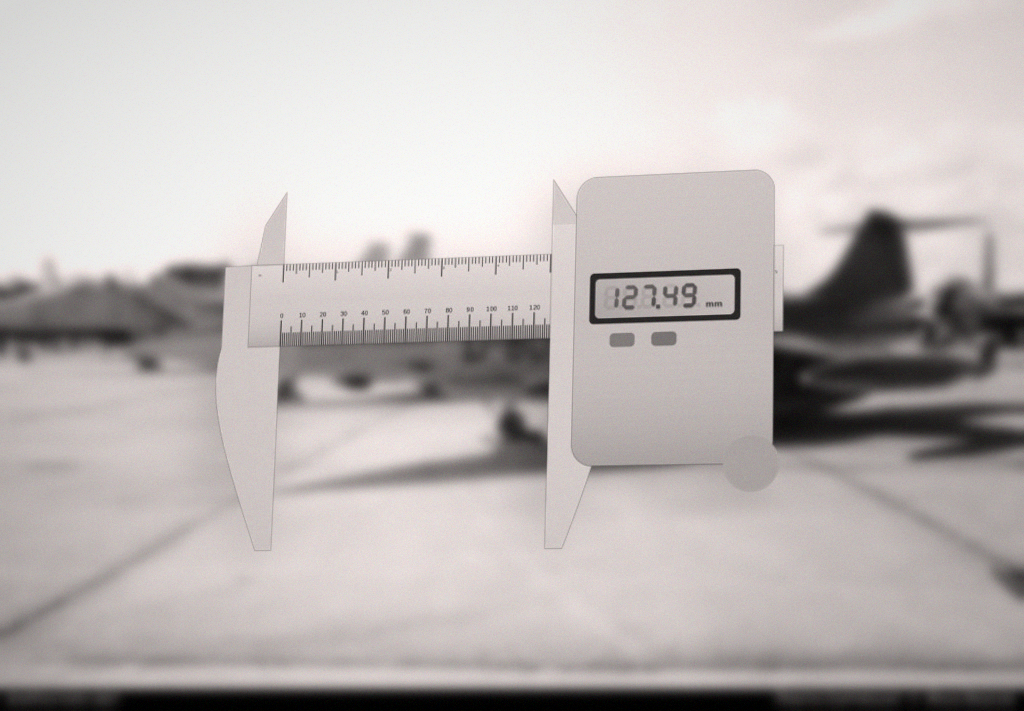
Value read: 127.49,mm
